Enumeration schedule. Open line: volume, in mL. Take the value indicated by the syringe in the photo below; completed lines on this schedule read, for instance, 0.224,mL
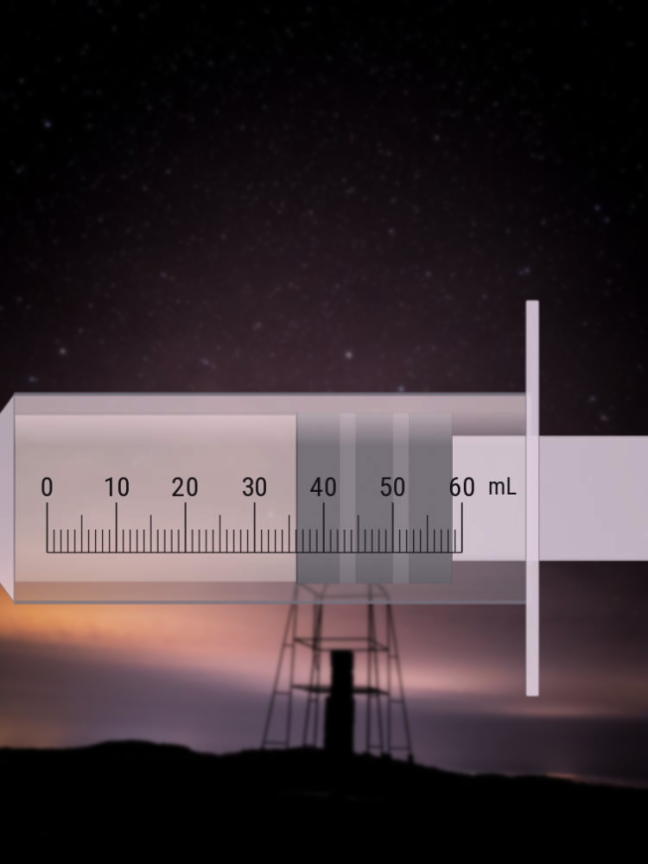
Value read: 36,mL
